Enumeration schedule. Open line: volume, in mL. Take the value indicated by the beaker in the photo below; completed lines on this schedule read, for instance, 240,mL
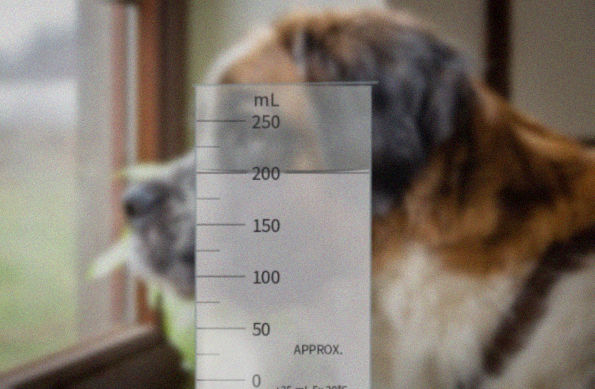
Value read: 200,mL
